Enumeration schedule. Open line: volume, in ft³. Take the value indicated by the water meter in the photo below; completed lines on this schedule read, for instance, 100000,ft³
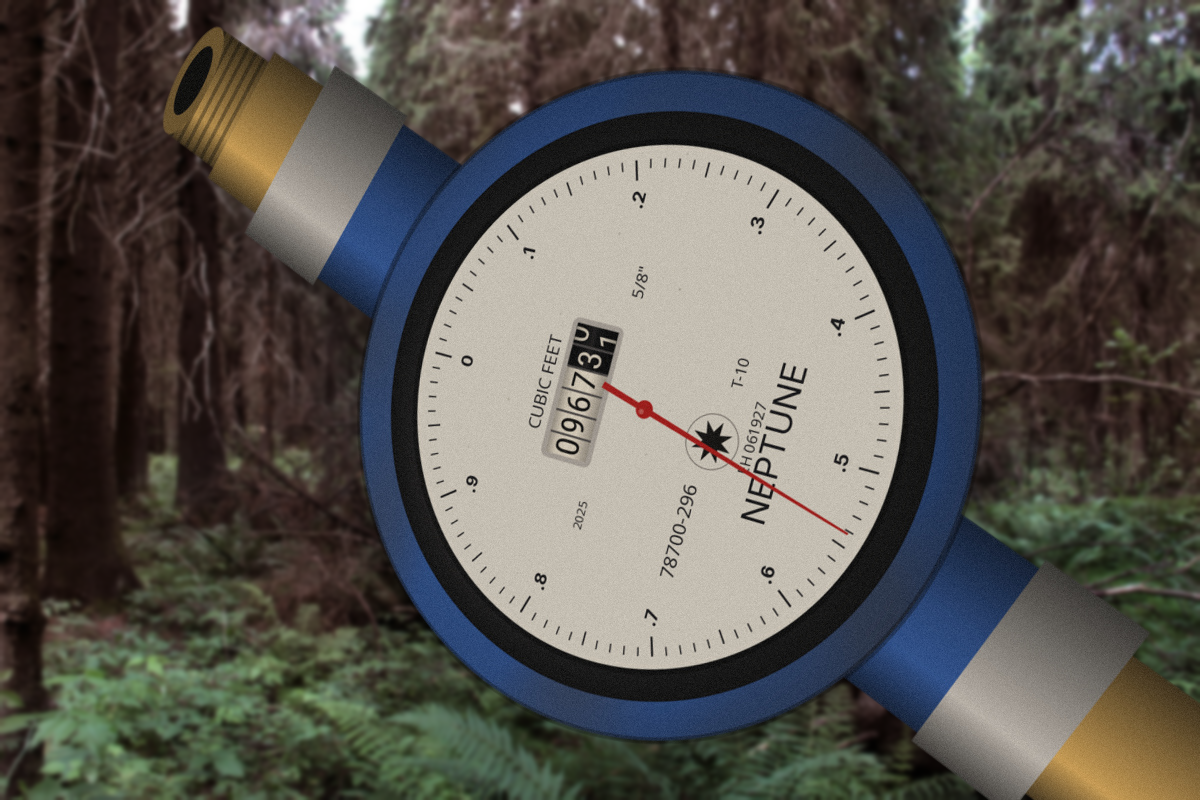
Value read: 96730.54,ft³
